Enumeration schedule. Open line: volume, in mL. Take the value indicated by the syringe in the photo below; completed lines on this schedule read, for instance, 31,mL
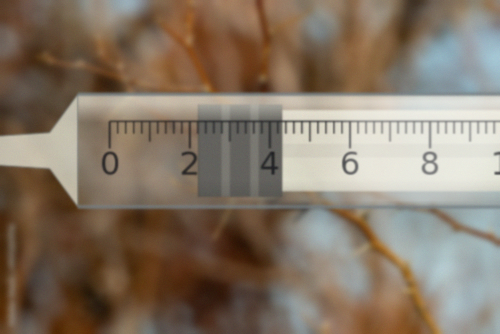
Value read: 2.2,mL
